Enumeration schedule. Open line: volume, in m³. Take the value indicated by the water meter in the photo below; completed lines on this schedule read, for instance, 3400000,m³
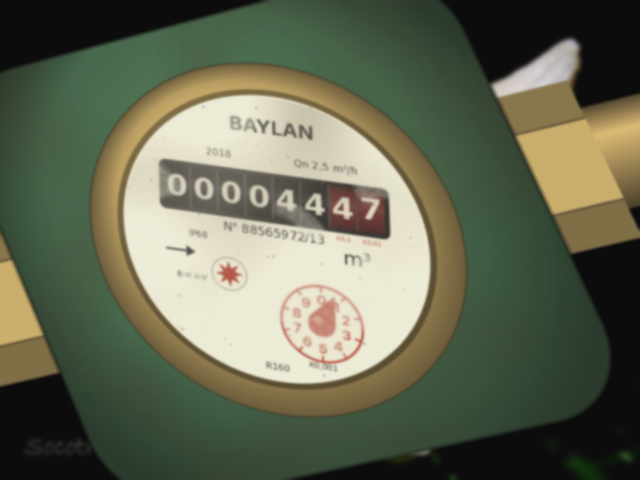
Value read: 44.470,m³
